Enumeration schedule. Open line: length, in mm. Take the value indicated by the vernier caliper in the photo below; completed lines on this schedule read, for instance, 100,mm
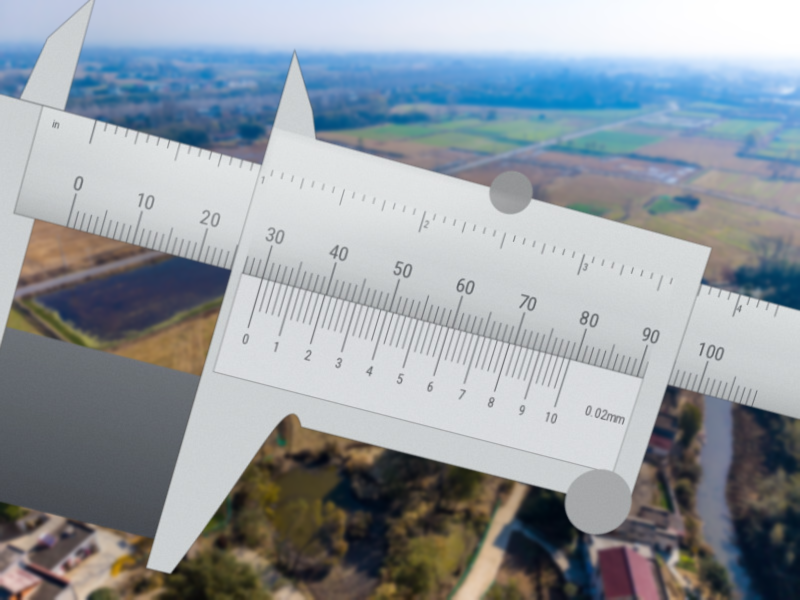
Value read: 30.0,mm
